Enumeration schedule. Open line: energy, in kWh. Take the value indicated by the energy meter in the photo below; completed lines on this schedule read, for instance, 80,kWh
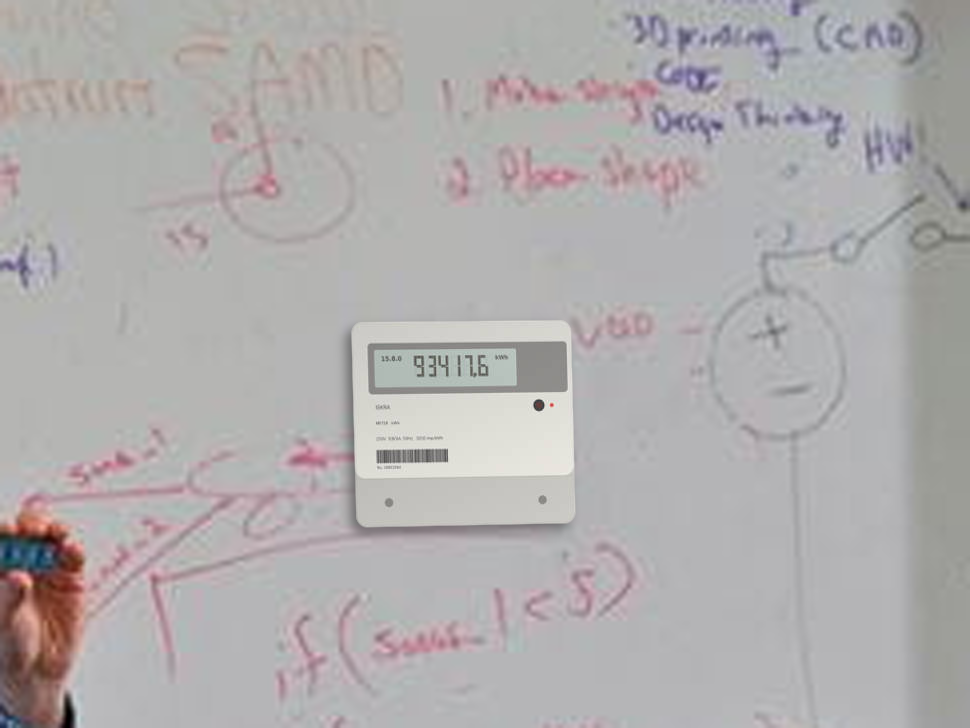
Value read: 93417.6,kWh
